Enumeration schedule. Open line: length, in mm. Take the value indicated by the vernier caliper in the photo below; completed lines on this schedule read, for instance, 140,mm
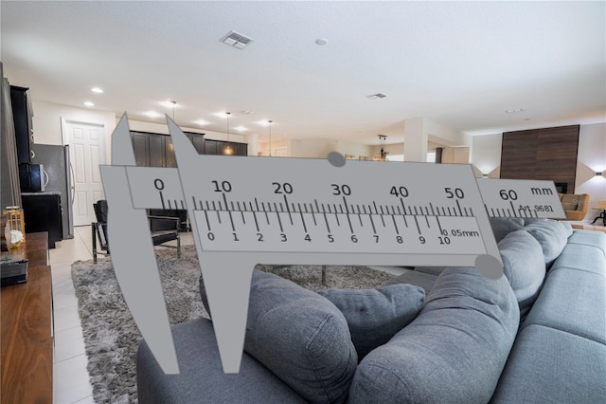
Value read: 6.4,mm
